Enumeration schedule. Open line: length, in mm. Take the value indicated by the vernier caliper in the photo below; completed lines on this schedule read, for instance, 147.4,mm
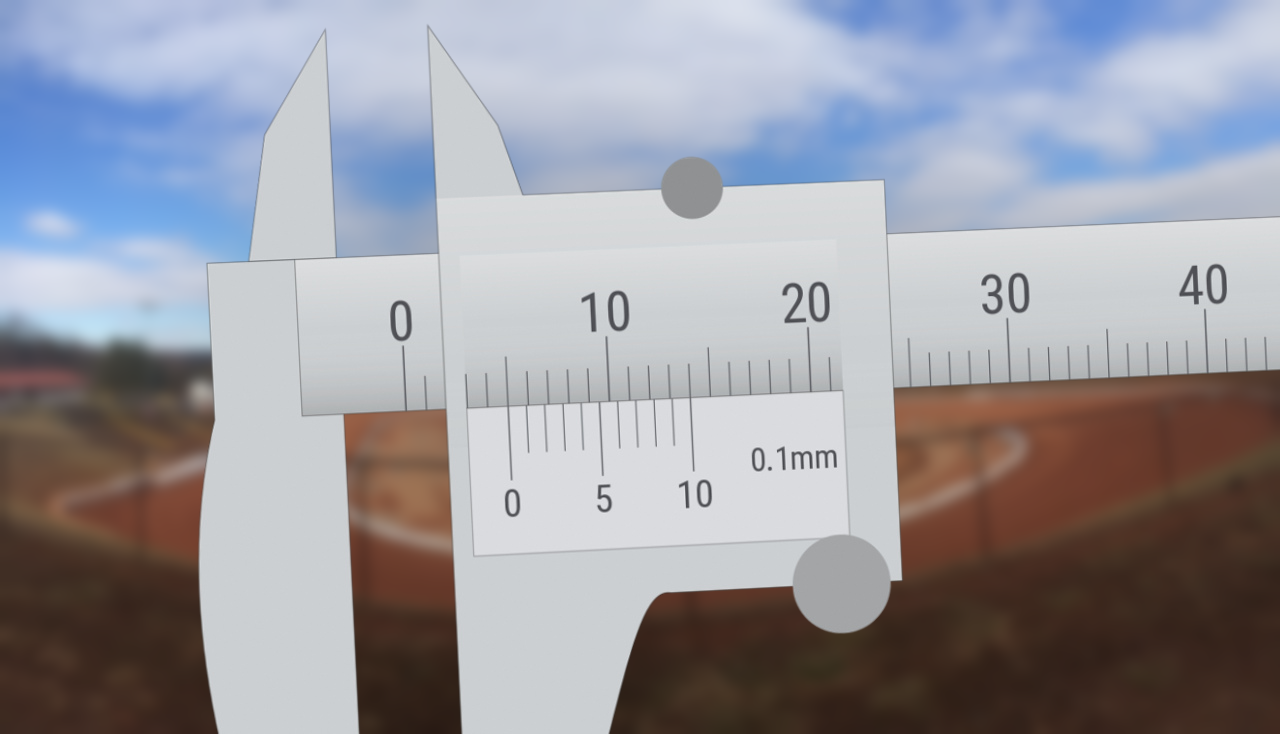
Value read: 5.0,mm
